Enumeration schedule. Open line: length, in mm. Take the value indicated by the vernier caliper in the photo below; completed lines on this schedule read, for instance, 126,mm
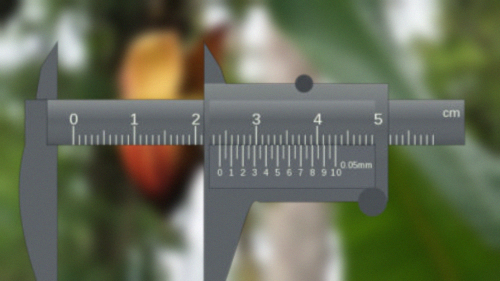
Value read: 24.0,mm
